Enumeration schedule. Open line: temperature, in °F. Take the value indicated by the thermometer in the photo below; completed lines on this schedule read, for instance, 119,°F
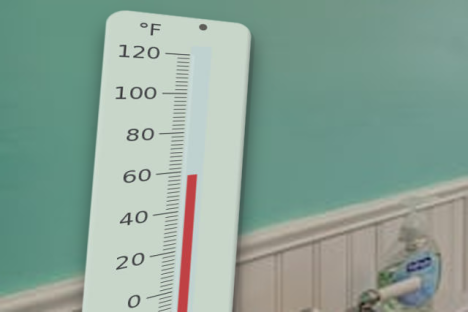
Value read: 58,°F
